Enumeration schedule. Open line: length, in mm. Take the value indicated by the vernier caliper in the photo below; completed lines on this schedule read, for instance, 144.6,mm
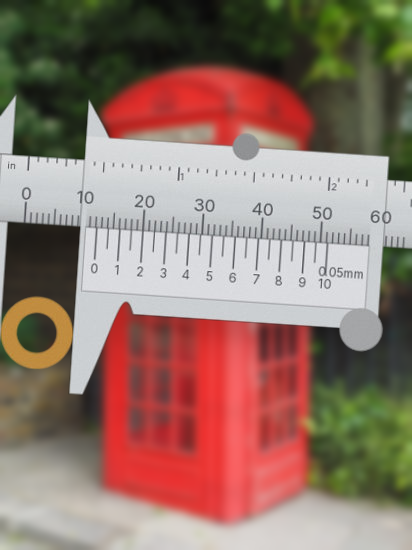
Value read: 12.2,mm
